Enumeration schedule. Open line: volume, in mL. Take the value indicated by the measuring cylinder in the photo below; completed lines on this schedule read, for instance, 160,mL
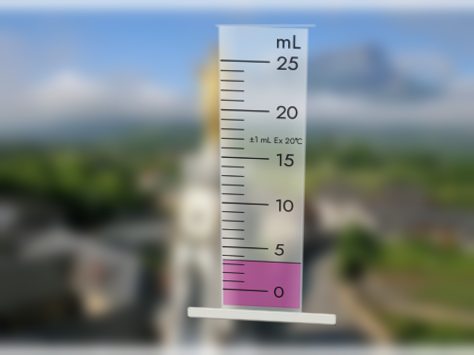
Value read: 3.5,mL
